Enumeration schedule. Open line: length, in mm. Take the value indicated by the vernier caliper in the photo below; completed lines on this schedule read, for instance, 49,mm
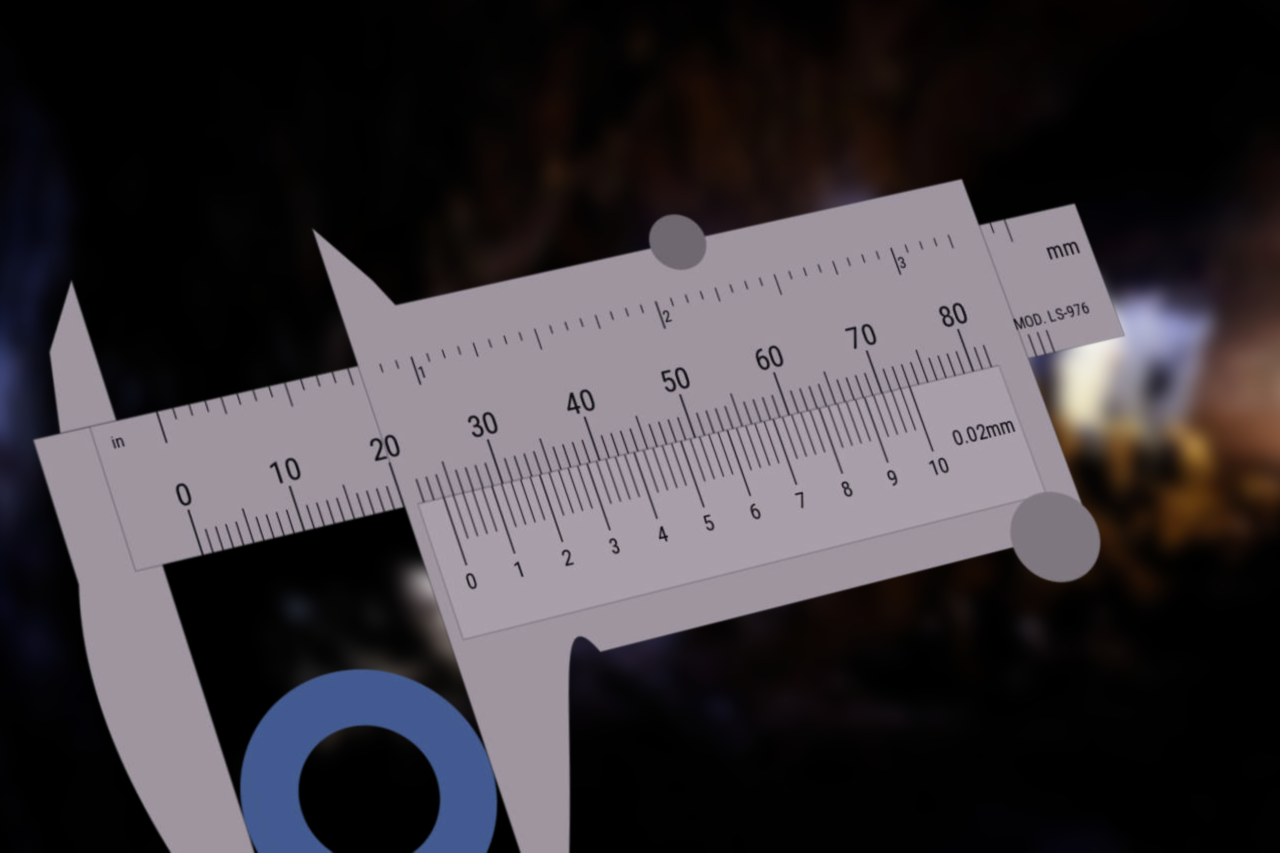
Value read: 24.0,mm
